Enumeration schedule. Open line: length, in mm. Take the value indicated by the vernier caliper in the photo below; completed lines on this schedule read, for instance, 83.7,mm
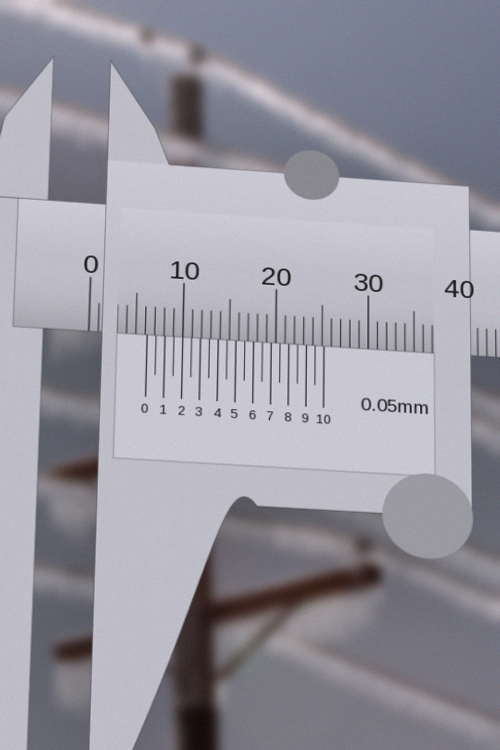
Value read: 6.2,mm
